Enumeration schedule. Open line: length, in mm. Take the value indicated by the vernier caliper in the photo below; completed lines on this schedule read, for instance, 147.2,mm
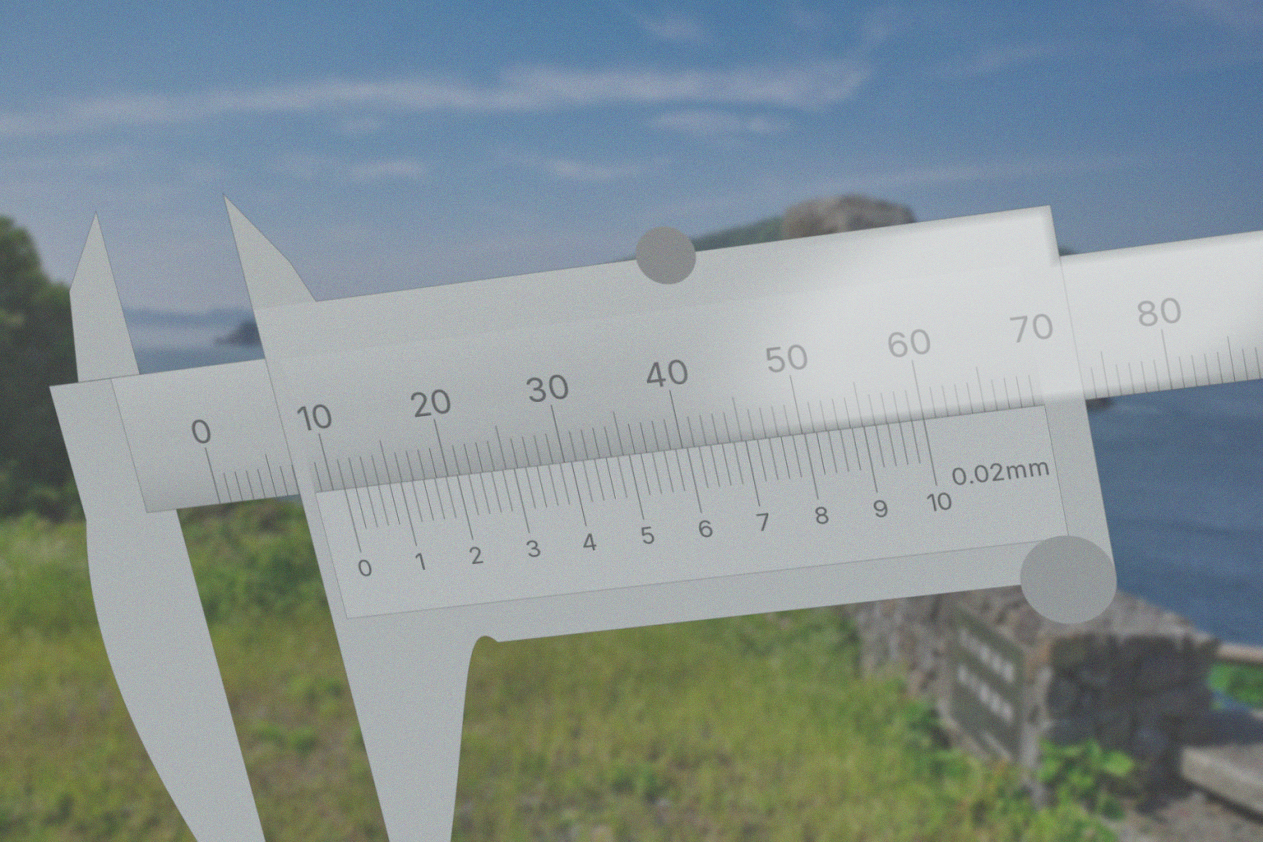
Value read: 11.0,mm
